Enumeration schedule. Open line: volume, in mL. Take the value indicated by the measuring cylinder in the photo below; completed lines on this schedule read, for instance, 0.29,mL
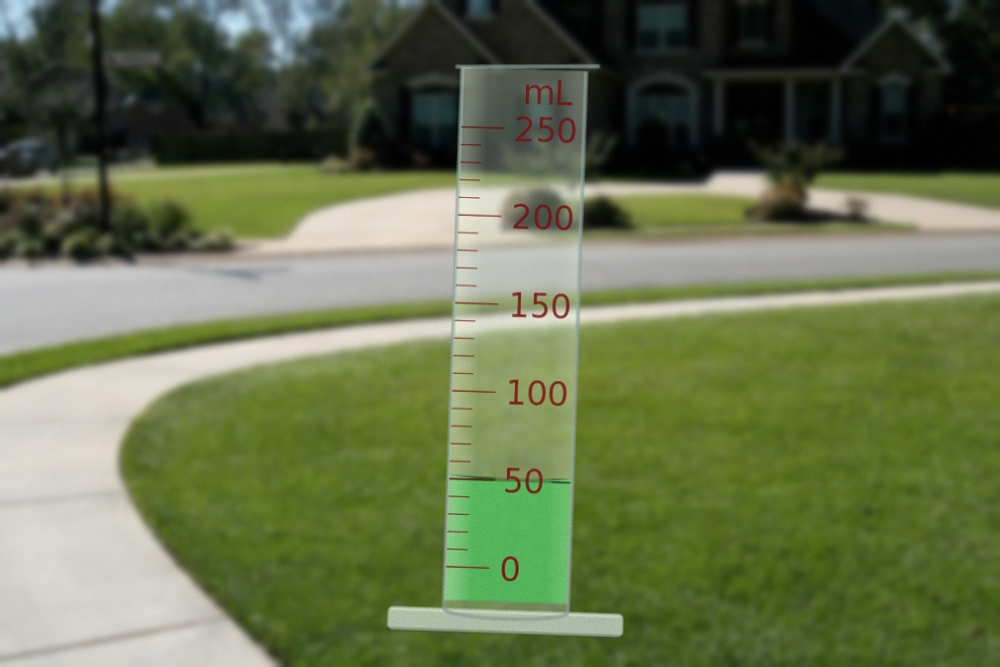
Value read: 50,mL
